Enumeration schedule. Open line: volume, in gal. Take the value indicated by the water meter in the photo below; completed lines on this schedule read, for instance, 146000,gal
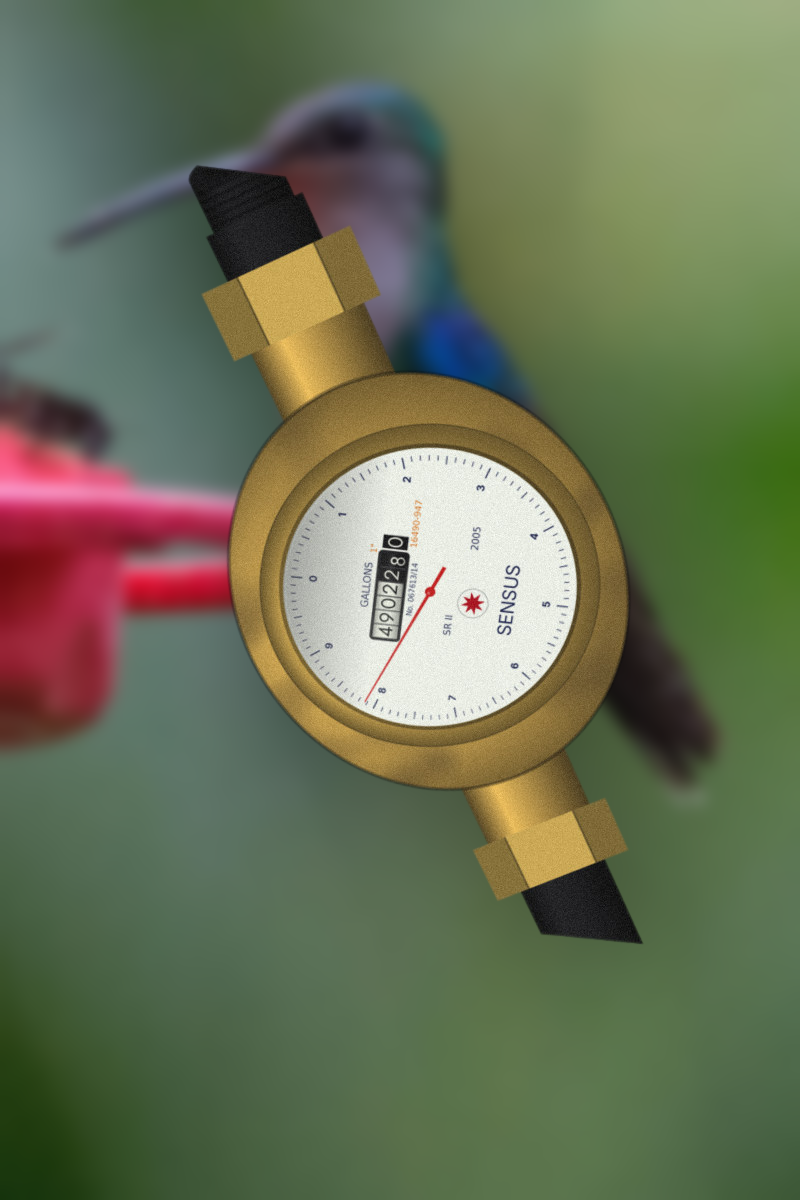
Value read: 4902278.1,gal
